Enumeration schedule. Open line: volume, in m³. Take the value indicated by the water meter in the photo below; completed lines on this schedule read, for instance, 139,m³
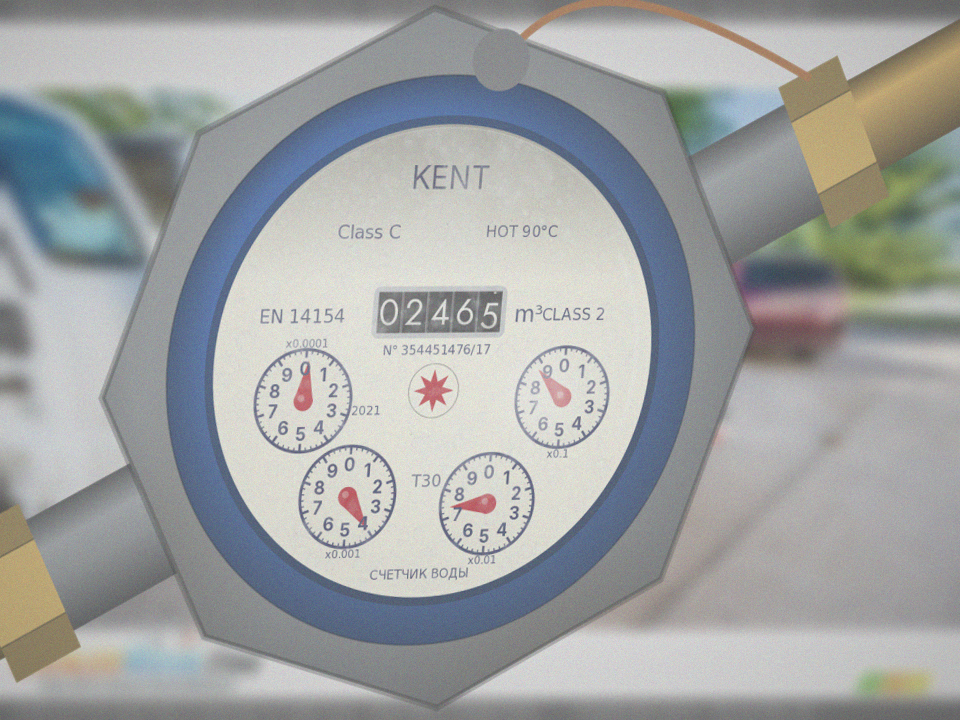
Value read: 2464.8740,m³
